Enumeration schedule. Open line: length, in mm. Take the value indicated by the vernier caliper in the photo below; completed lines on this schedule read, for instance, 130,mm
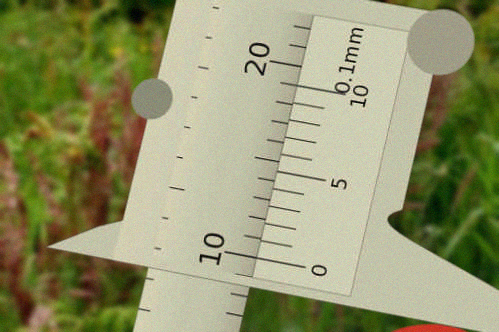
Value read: 10.0,mm
